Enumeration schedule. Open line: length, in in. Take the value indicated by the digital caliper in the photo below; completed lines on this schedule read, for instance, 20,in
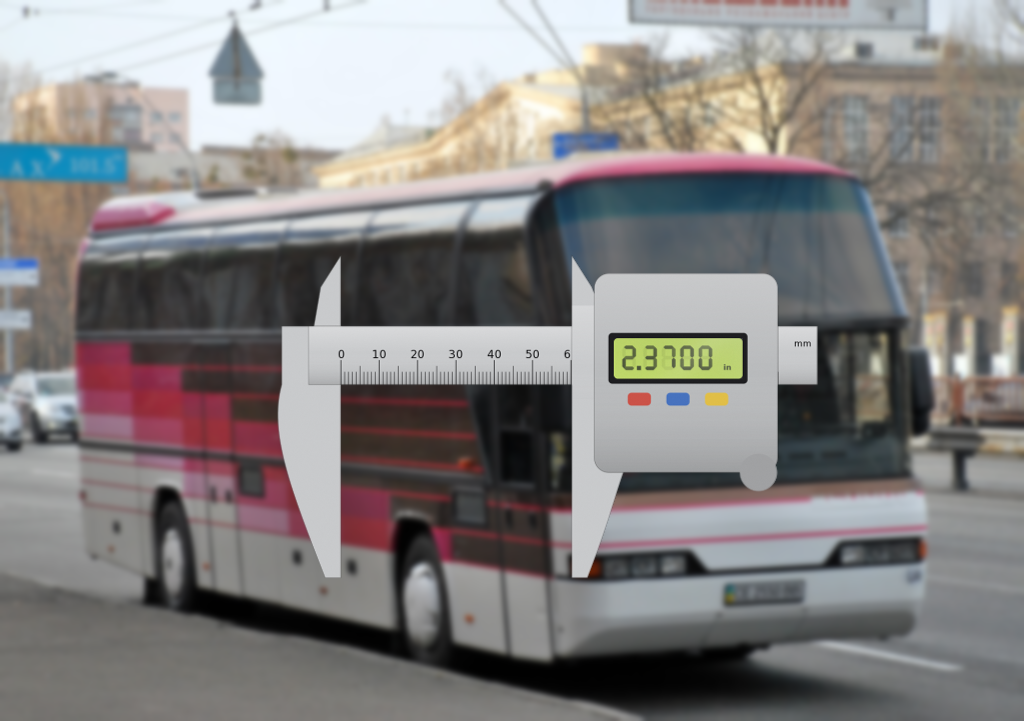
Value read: 2.3700,in
